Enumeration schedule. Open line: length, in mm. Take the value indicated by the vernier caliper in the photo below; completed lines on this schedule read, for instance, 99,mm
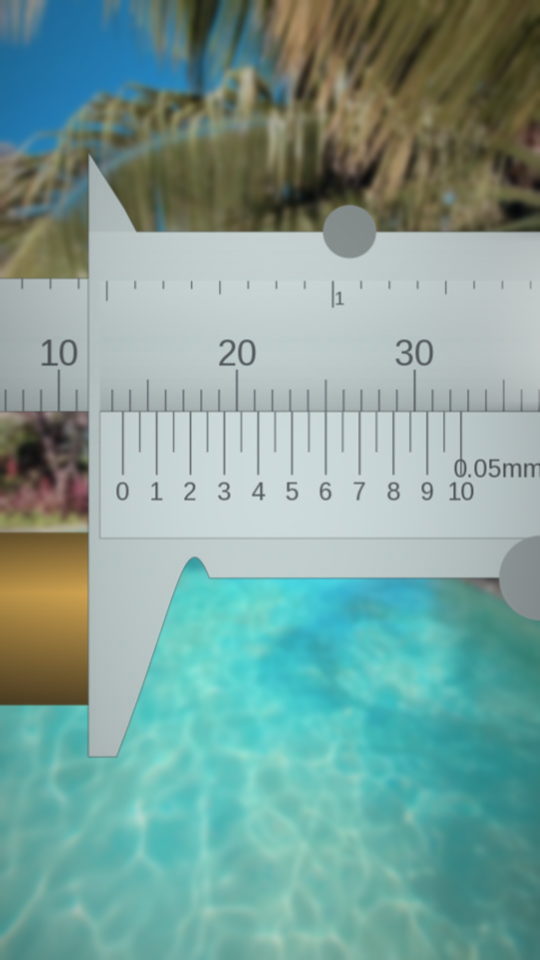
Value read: 13.6,mm
